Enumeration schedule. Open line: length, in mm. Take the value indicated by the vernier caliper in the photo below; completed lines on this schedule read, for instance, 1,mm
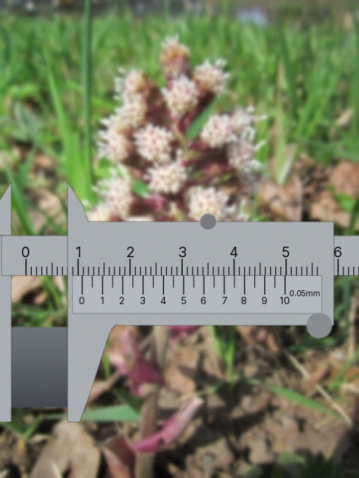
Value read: 10.8,mm
